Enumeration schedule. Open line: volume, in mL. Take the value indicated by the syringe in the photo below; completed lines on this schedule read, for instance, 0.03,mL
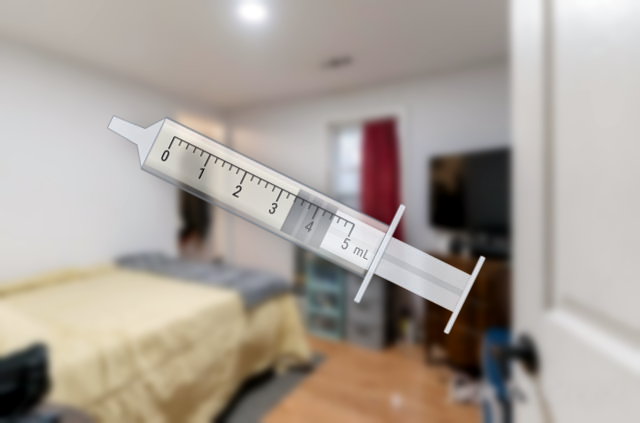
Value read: 3.4,mL
